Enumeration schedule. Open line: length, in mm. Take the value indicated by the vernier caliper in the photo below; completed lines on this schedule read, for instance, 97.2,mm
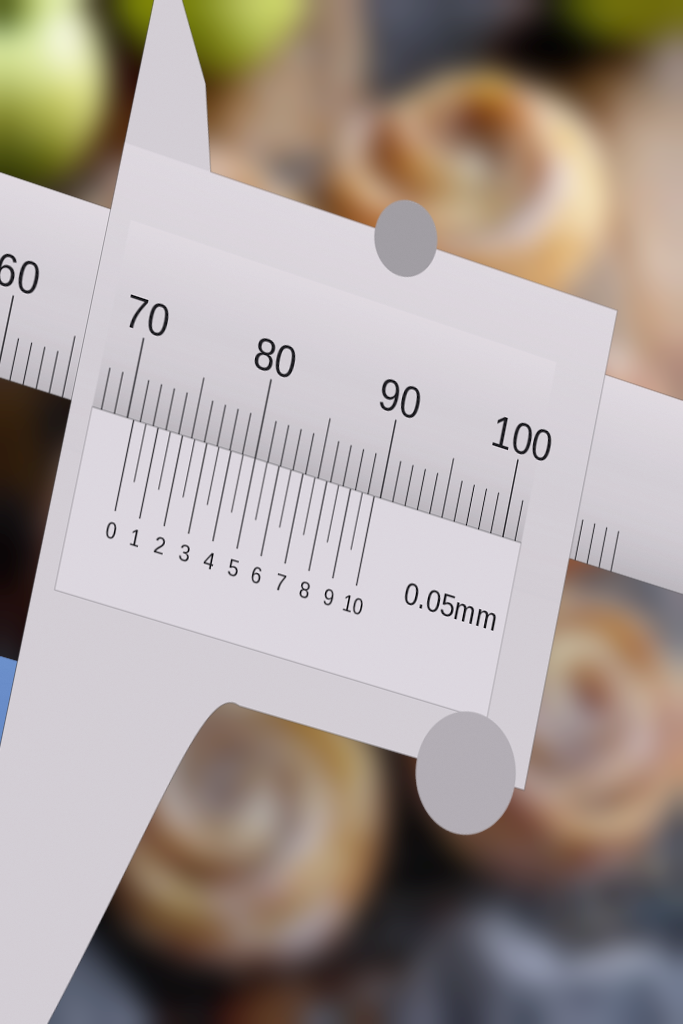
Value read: 70.5,mm
